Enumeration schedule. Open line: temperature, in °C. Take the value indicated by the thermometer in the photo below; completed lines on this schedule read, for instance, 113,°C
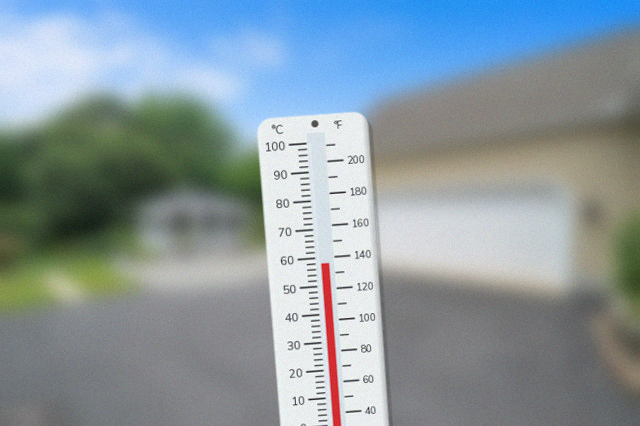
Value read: 58,°C
